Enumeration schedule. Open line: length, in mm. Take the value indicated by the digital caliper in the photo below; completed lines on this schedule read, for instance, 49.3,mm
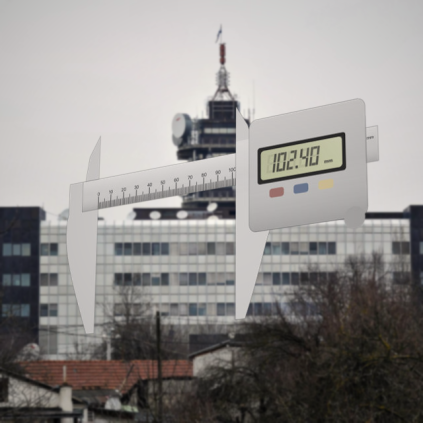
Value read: 102.40,mm
